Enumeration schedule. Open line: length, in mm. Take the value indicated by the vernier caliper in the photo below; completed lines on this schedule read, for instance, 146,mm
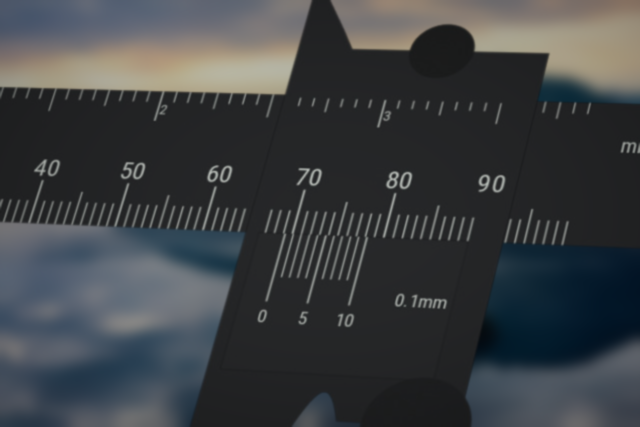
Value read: 69.2,mm
